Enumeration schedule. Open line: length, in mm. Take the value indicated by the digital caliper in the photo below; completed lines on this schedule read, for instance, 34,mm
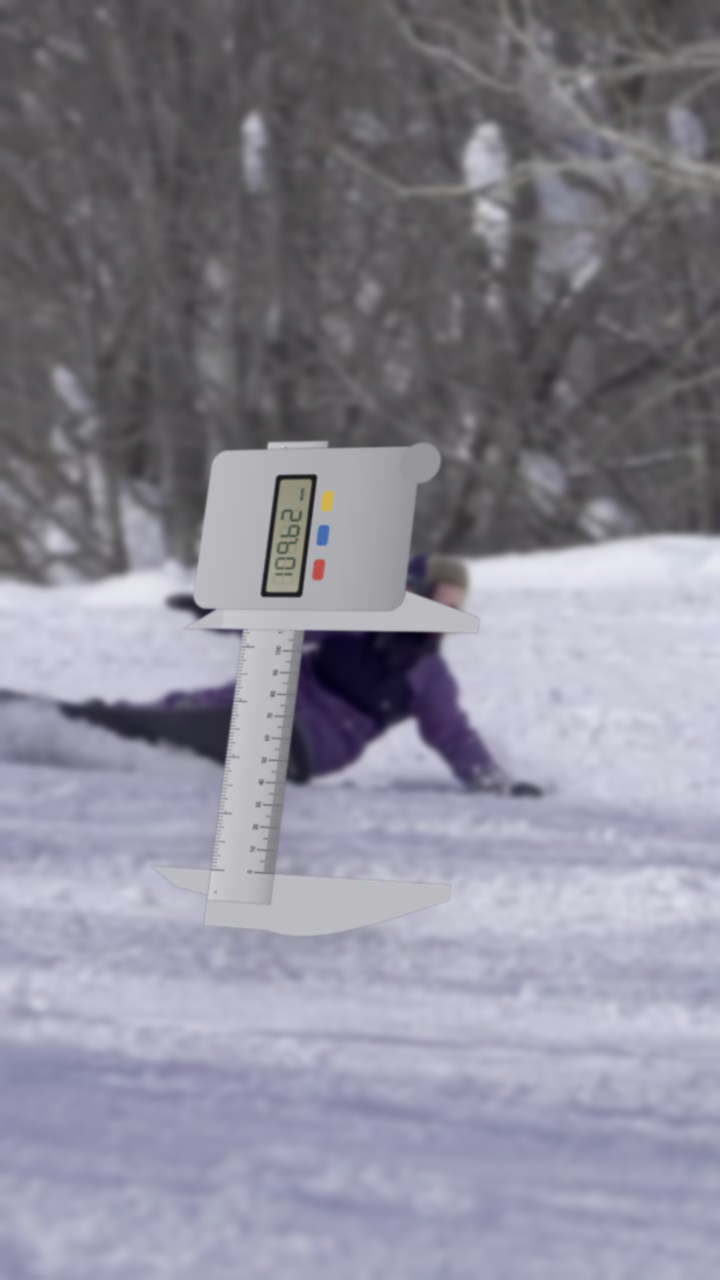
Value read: 109.62,mm
